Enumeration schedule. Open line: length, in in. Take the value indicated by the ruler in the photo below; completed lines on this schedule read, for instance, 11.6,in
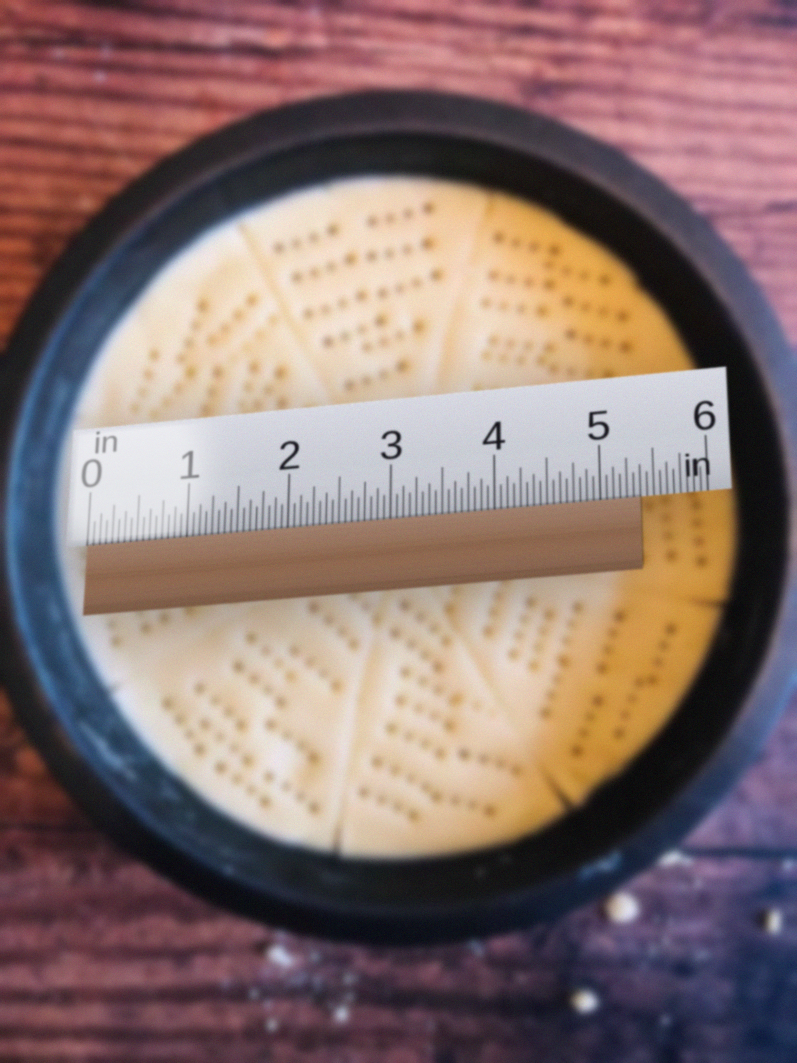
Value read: 5.375,in
